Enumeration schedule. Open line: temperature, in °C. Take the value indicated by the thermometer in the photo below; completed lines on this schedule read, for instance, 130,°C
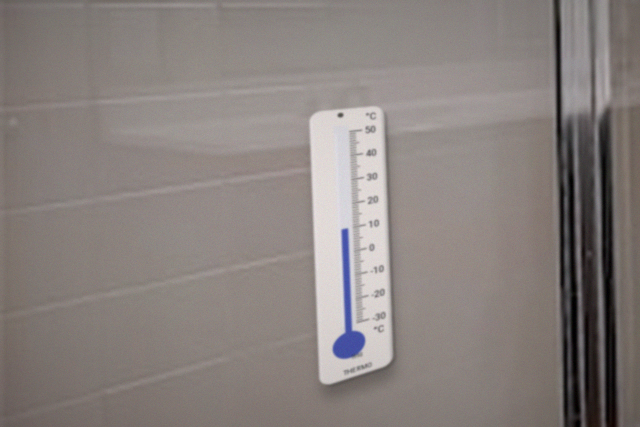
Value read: 10,°C
